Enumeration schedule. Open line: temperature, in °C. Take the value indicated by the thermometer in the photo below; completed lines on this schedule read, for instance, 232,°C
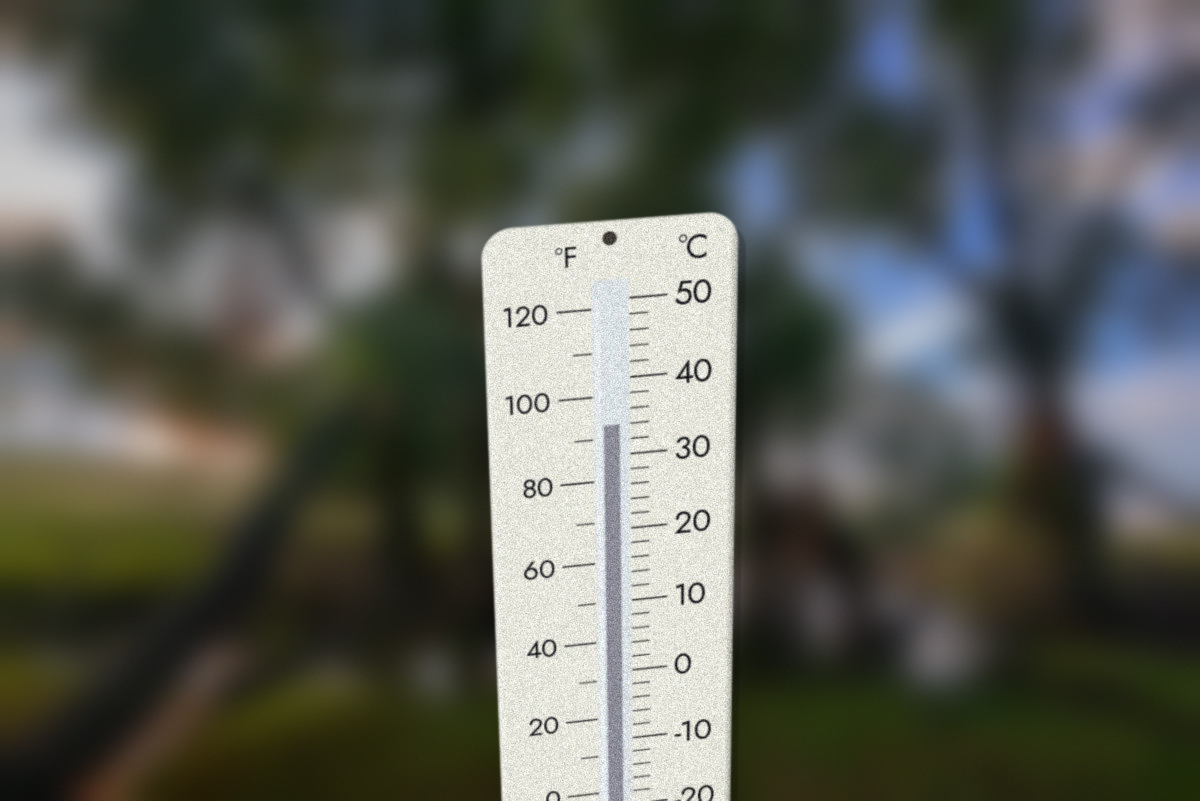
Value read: 34,°C
